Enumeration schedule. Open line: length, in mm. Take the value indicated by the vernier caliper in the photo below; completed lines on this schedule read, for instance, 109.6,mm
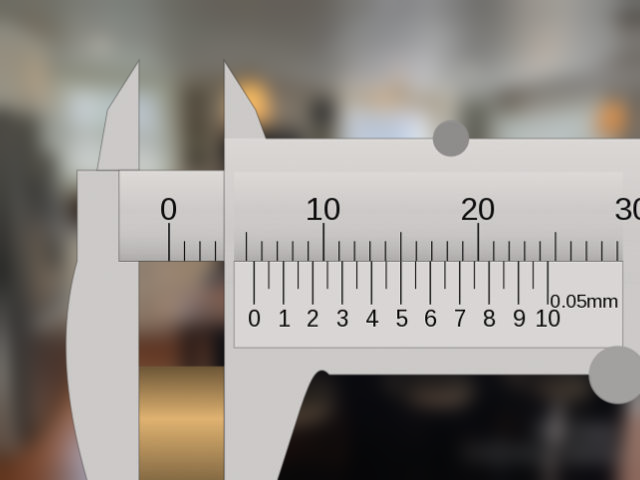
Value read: 5.5,mm
